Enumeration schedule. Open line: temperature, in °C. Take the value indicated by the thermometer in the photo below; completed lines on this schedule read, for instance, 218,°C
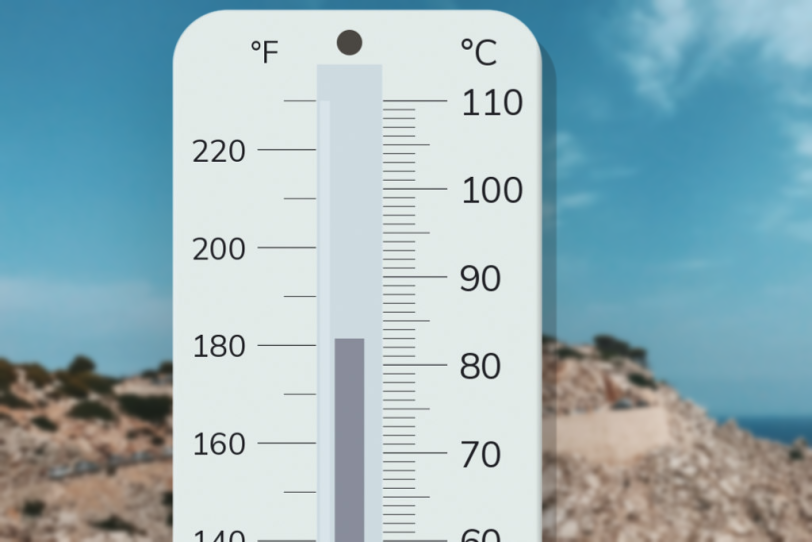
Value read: 83,°C
